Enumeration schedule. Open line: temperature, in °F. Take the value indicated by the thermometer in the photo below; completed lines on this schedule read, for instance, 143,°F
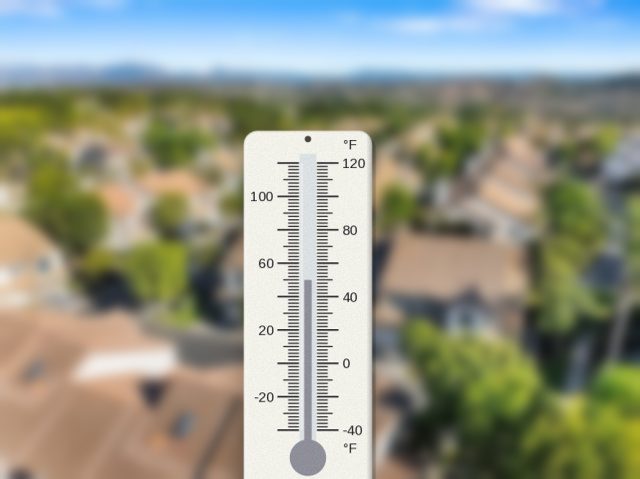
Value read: 50,°F
